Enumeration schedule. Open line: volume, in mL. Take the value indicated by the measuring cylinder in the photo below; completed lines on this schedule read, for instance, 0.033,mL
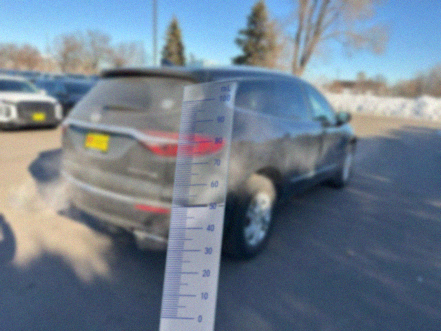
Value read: 50,mL
